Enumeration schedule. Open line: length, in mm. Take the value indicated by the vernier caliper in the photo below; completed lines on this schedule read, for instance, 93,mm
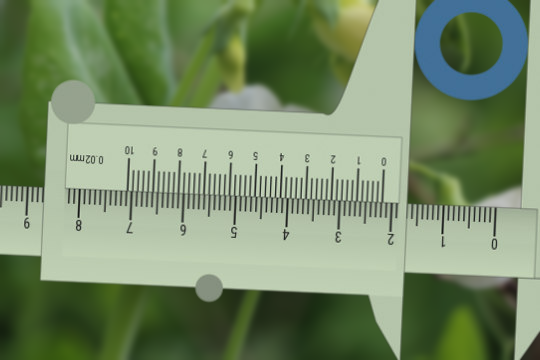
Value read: 21.8,mm
